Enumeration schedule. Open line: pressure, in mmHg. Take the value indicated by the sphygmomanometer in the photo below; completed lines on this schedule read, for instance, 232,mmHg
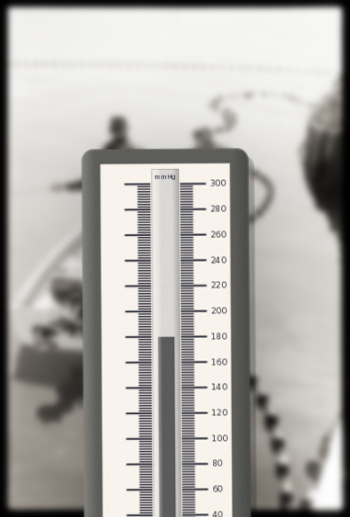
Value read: 180,mmHg
